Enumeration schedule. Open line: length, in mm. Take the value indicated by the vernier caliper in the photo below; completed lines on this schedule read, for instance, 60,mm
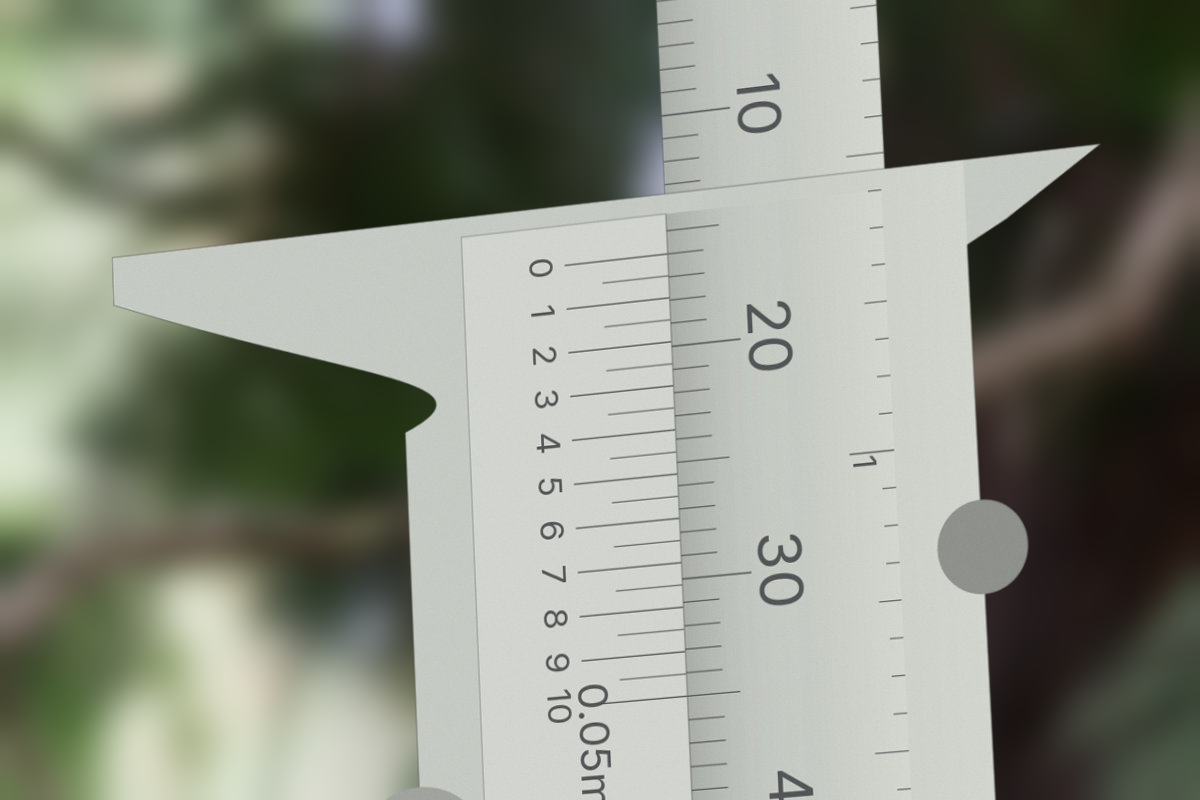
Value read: 16.0,mm
